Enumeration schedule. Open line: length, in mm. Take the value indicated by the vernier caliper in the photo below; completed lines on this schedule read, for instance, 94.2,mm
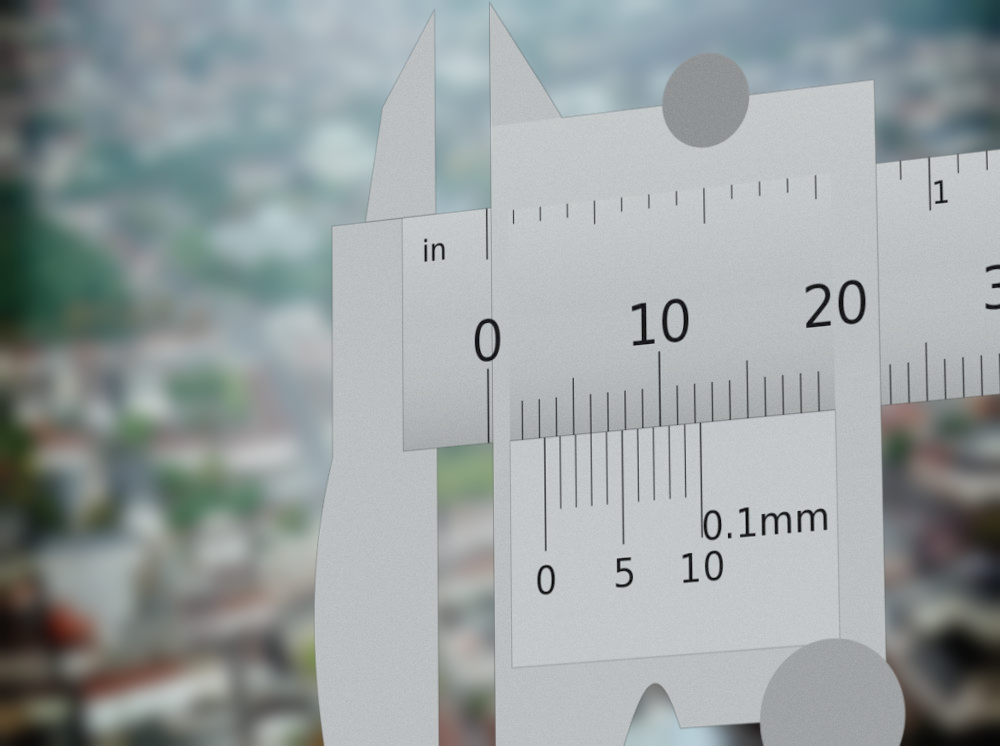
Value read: 3.3,mm
